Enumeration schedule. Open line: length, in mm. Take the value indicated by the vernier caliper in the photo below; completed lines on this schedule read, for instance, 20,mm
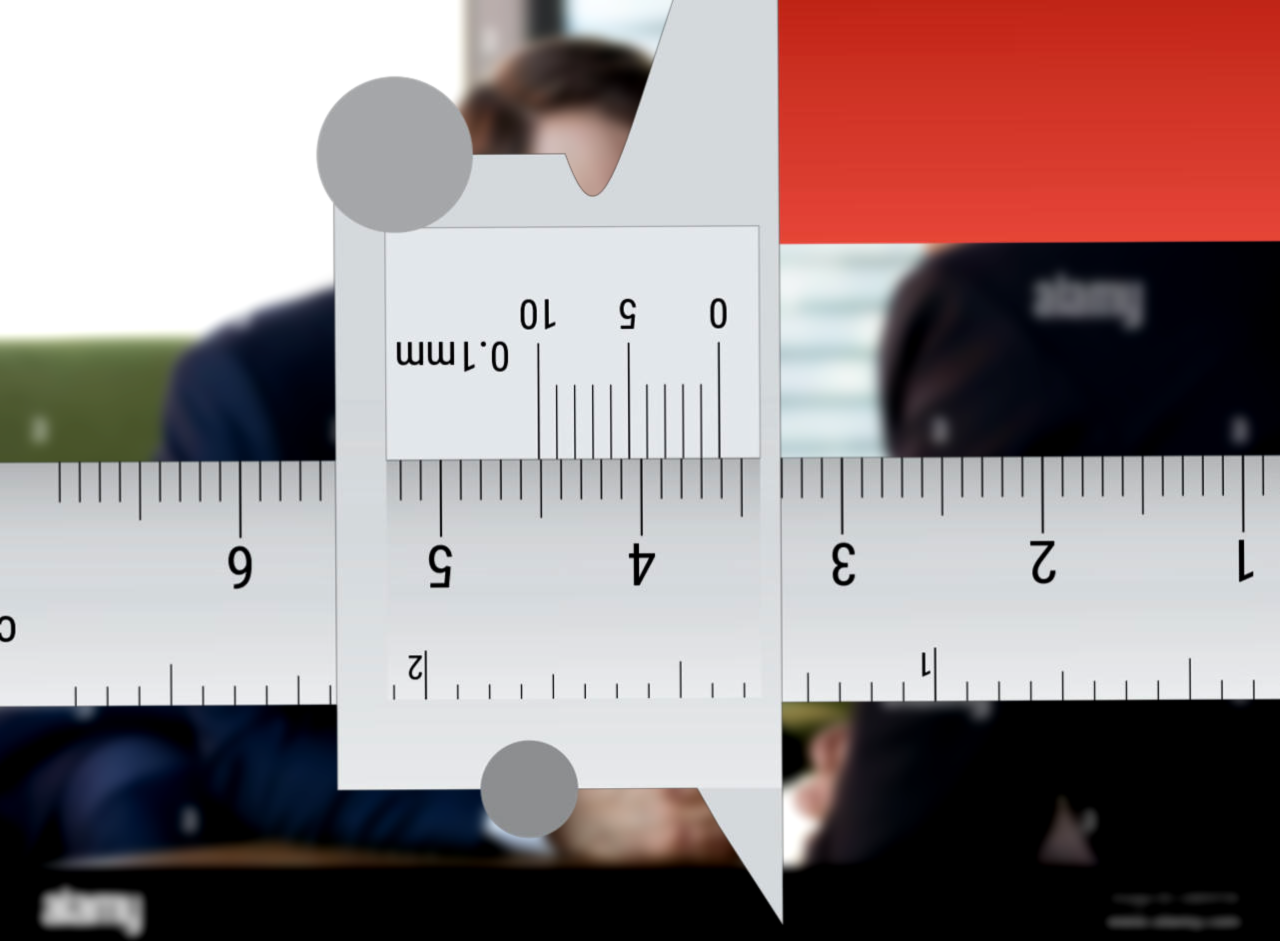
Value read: 36.1,mm
